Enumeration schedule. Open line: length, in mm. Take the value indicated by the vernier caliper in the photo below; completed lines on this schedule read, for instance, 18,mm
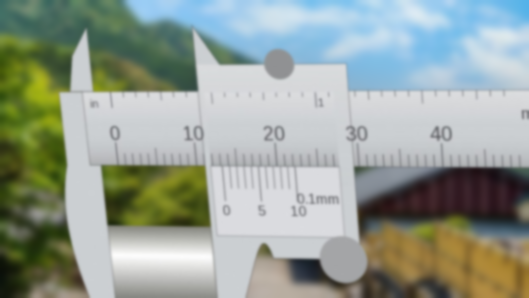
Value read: 13.2,mm
